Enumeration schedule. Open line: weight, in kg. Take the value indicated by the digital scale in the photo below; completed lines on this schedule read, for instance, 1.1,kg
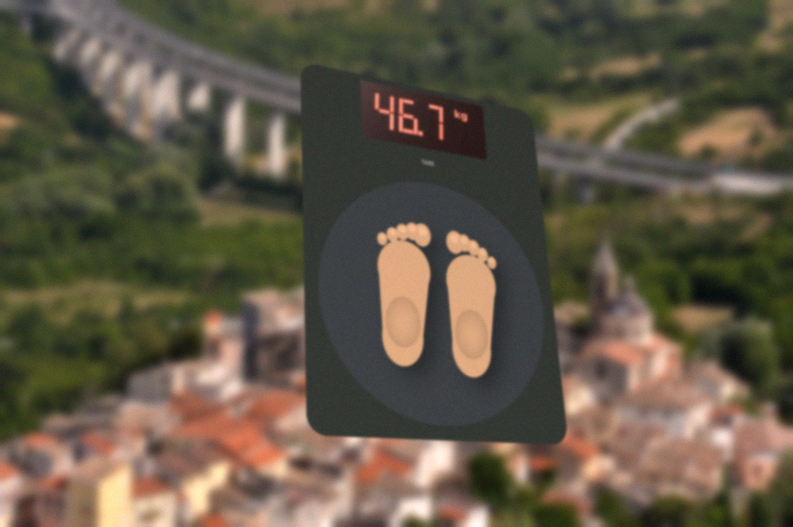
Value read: 46.7,kg
